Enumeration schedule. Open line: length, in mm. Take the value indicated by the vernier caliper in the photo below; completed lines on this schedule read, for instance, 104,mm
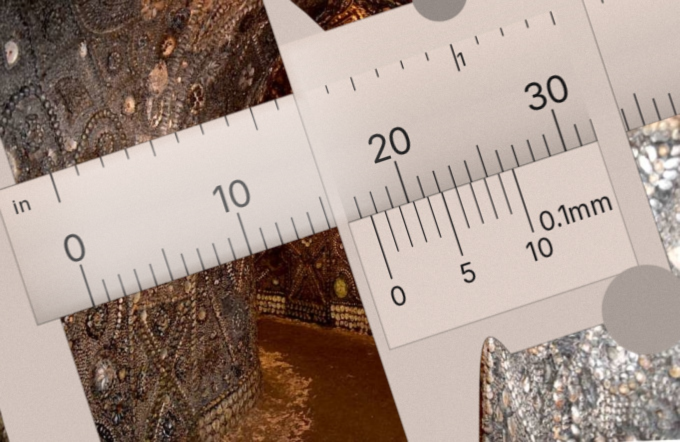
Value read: 17.6,mm
